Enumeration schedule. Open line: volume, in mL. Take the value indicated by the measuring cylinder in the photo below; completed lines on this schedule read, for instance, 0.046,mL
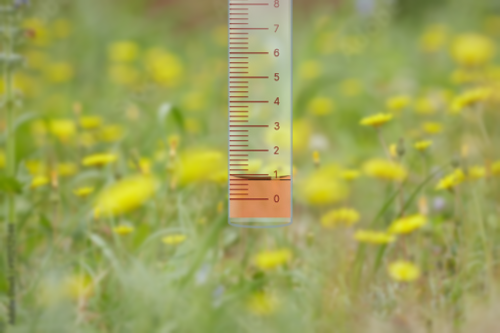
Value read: 0.8,mL
